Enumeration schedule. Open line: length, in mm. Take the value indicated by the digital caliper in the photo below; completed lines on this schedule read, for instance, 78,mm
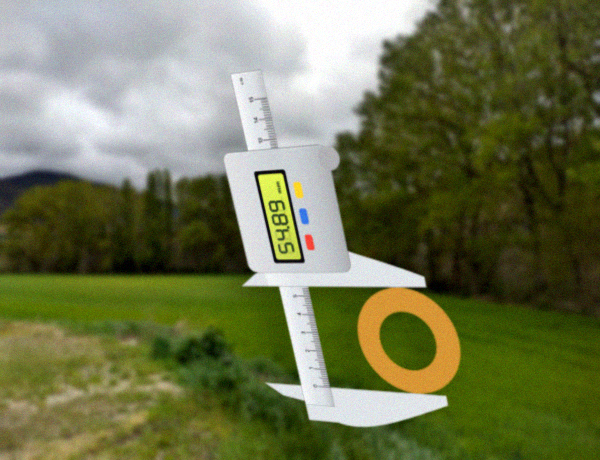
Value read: 54.89,mm
